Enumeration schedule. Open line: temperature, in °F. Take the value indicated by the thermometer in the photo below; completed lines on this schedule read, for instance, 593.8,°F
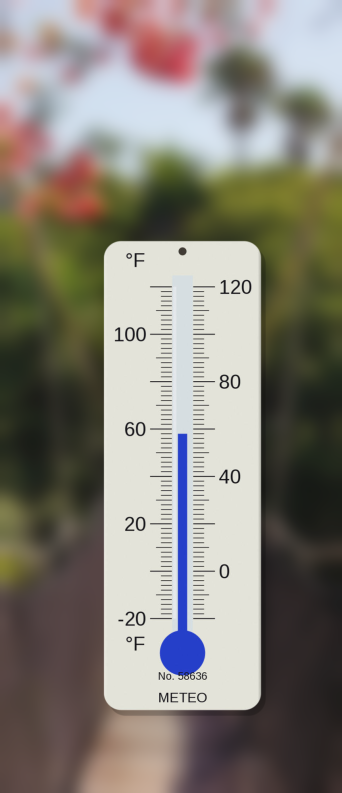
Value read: 58,°F
